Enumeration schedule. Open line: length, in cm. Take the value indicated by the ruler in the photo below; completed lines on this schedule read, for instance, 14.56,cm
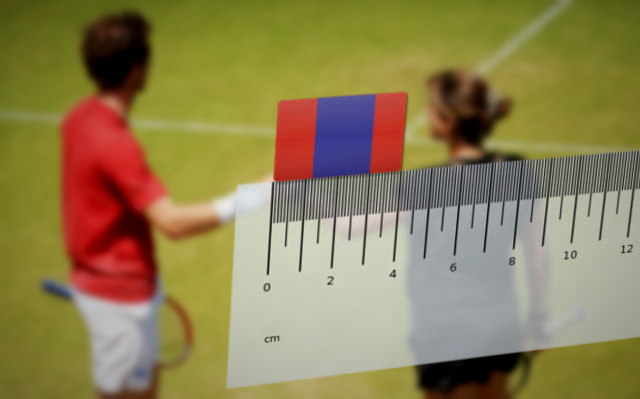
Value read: 4,cm
